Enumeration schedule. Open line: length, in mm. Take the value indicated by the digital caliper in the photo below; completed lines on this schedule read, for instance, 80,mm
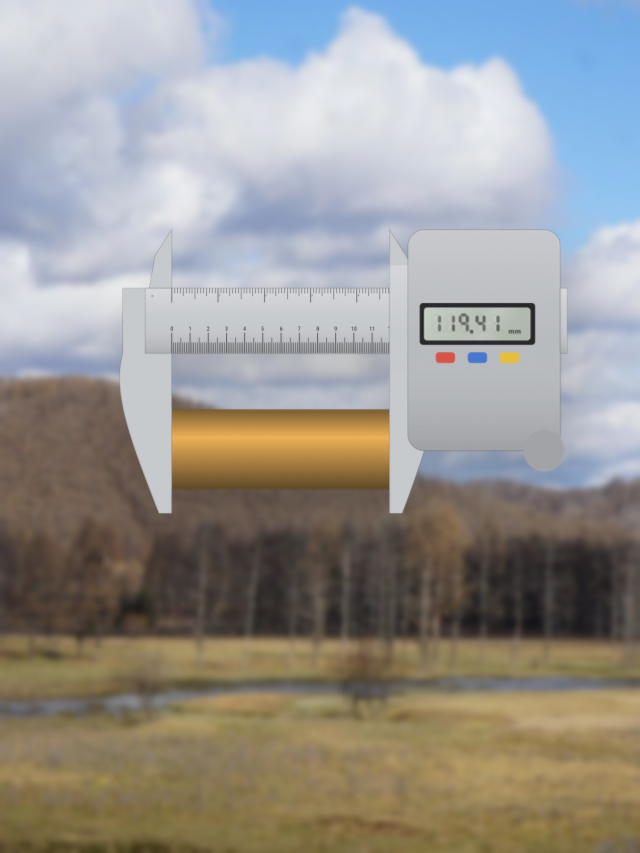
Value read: 119.41,mm
